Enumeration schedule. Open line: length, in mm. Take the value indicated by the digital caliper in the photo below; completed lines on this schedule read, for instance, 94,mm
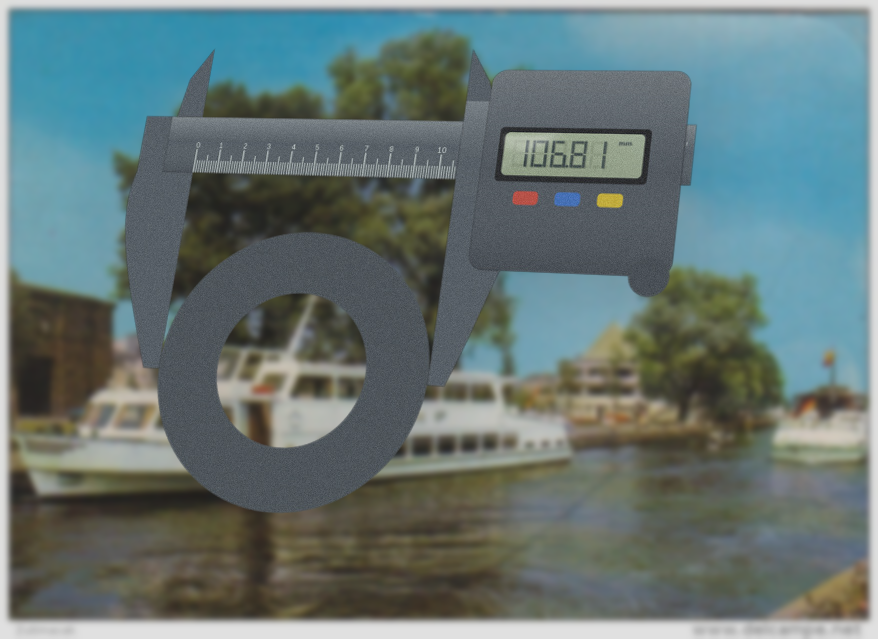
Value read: 106.81,mm
